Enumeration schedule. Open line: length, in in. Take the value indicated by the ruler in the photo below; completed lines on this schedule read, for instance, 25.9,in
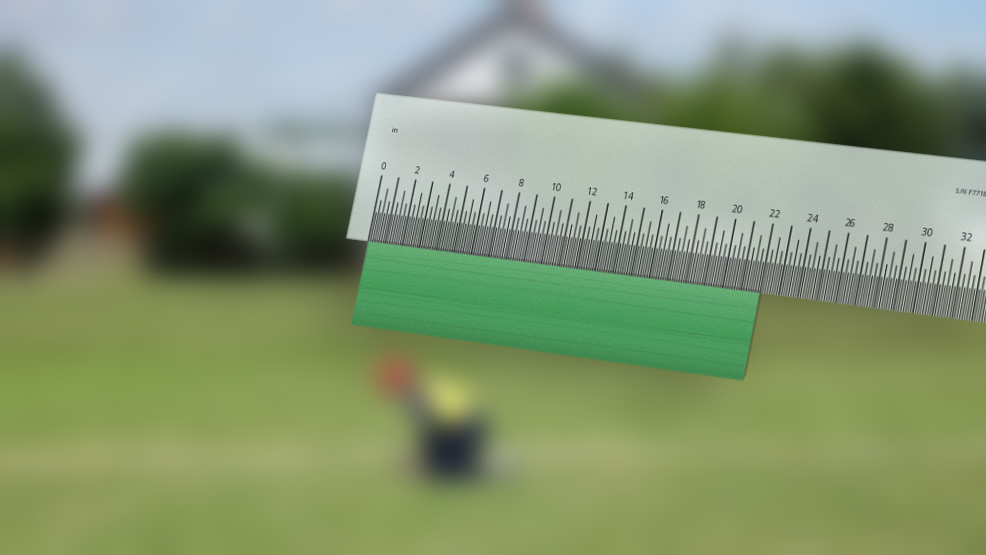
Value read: 22,in
